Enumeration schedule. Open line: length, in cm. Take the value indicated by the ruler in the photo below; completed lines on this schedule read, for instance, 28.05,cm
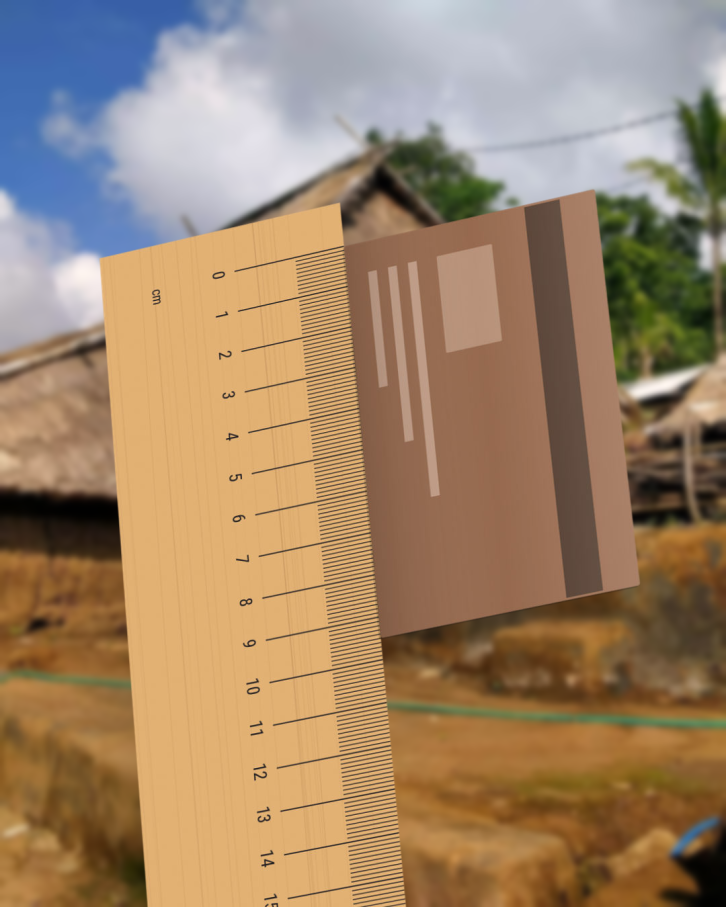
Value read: 9.5,cm
